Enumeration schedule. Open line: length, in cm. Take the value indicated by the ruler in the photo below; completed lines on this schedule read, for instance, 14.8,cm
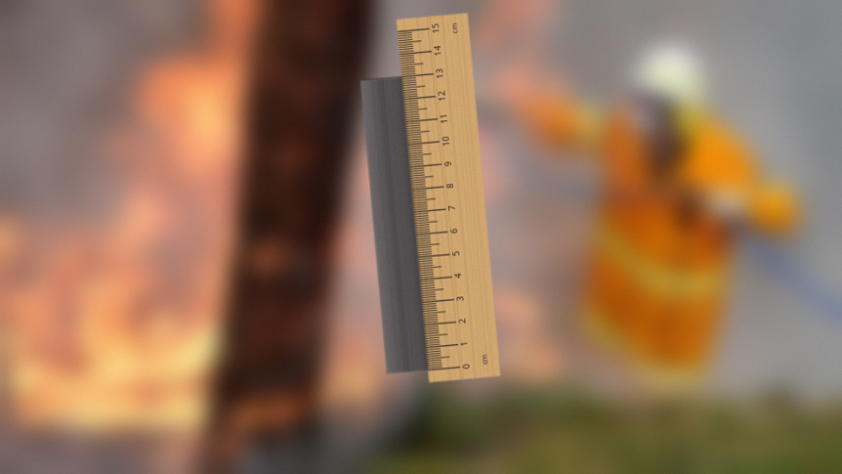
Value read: 13,cm
